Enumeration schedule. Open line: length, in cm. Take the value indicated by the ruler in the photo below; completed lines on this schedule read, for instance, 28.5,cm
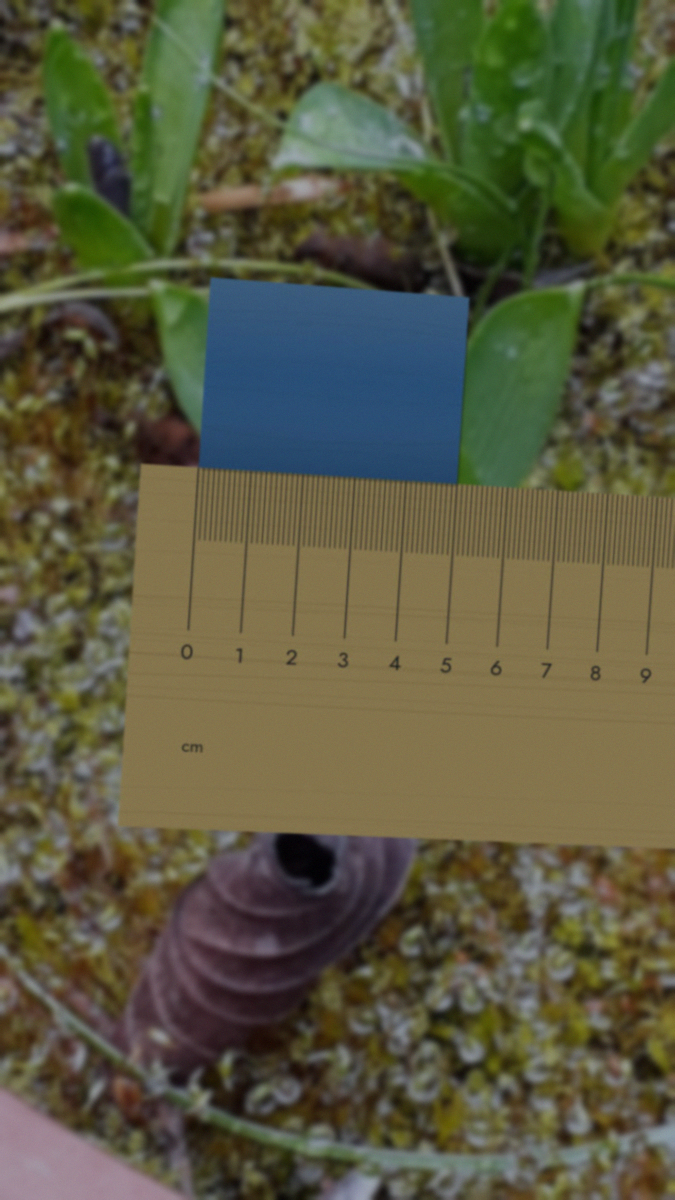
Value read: 5,cm
